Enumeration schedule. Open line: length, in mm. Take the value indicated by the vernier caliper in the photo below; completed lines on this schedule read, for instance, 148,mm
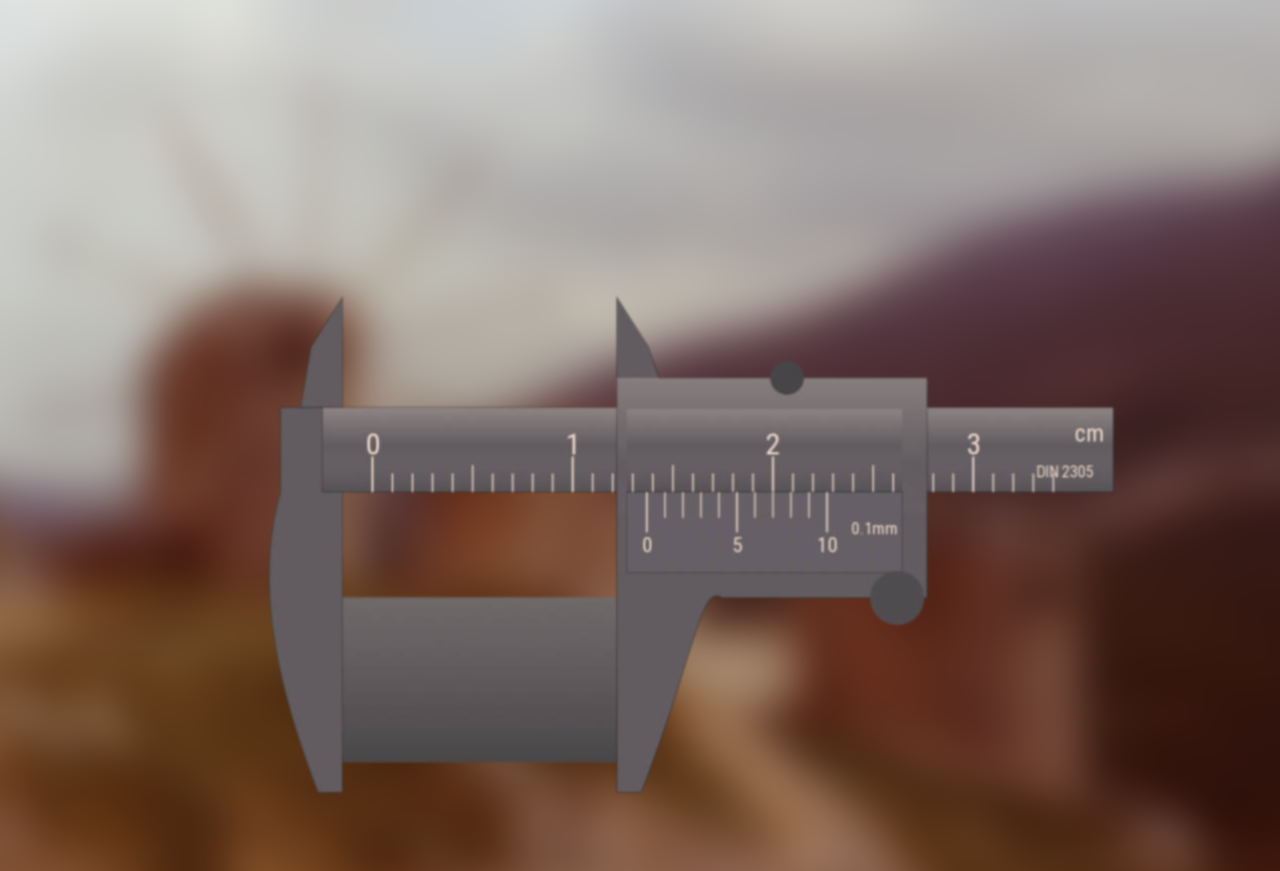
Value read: 13.7,mm
